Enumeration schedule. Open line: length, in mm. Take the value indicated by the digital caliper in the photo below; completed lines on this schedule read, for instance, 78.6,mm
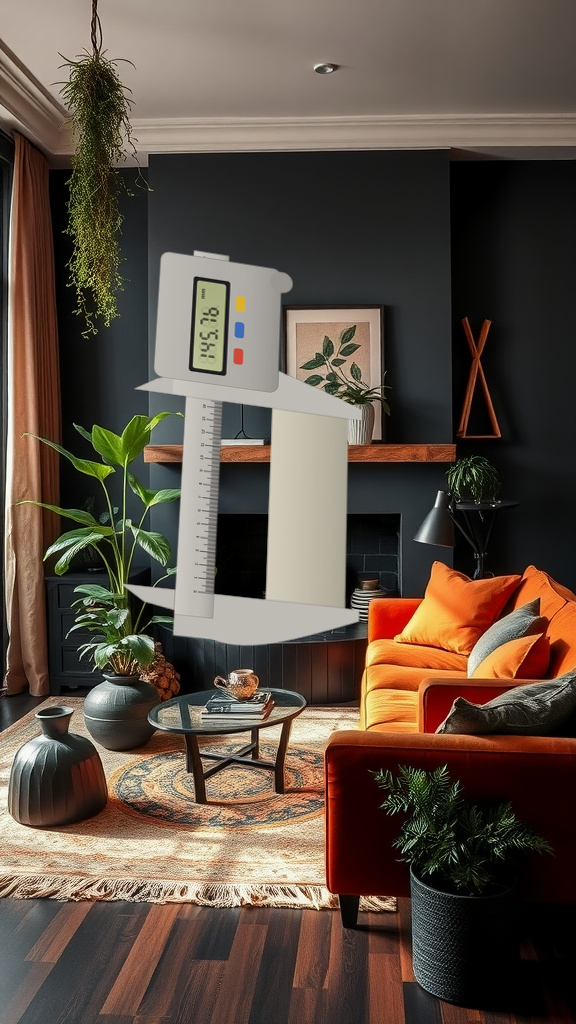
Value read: 145.76,mm
